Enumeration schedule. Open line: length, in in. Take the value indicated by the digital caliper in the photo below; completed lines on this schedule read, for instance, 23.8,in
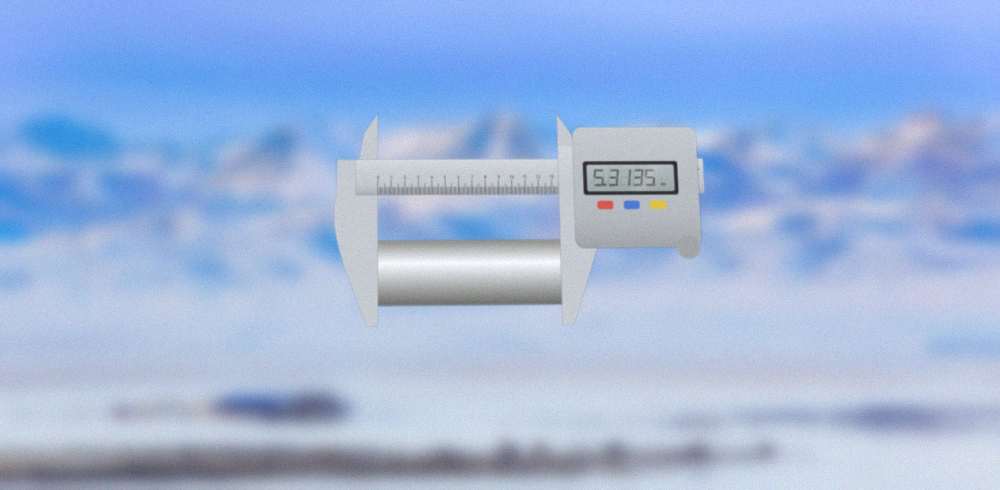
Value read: 5.3135,in
